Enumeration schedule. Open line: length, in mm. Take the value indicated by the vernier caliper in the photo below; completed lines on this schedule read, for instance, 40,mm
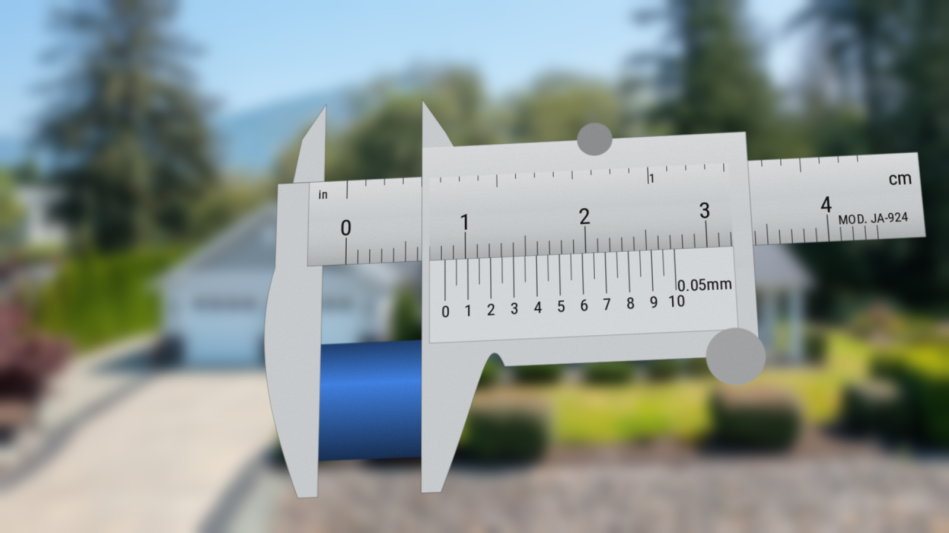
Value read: 8.3,mm
